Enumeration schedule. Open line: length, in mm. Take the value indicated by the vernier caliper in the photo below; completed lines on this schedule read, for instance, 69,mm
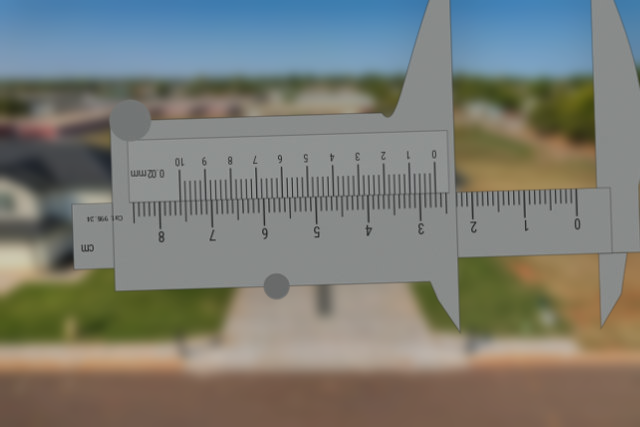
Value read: 27.0,mm
